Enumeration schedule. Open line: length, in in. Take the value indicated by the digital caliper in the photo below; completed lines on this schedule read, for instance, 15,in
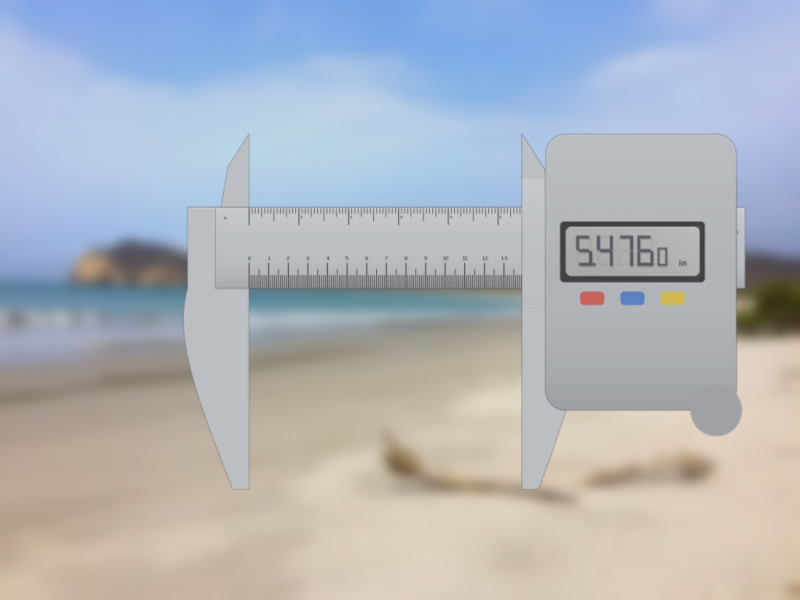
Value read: 5.4760,in
